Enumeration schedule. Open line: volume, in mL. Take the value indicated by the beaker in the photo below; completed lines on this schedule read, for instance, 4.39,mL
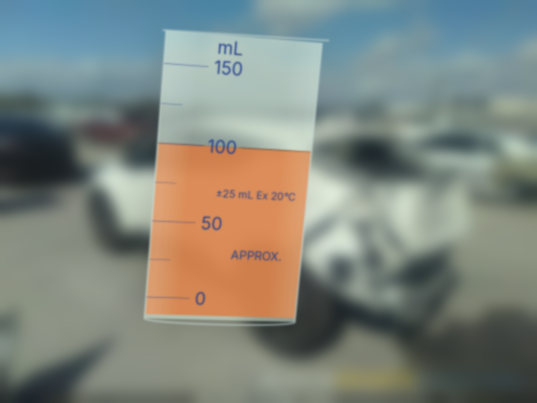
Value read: 100,mL
